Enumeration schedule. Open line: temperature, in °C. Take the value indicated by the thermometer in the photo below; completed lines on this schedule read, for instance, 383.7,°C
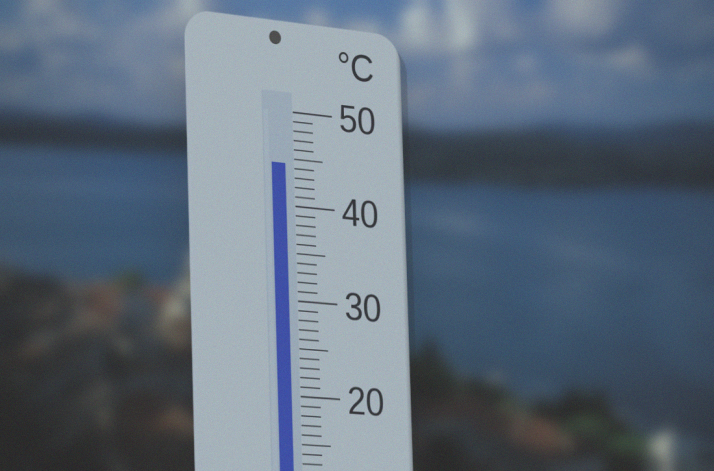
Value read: 44.5,°C
